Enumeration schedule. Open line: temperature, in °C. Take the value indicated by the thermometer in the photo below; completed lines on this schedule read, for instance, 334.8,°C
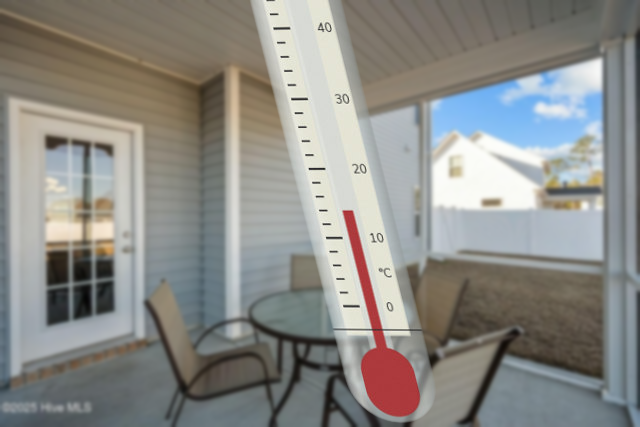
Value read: 14,°C
